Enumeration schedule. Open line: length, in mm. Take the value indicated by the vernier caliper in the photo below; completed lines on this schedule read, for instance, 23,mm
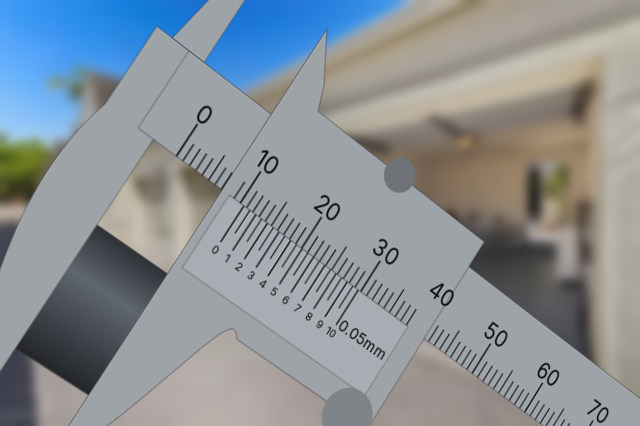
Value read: 10.6,mm
